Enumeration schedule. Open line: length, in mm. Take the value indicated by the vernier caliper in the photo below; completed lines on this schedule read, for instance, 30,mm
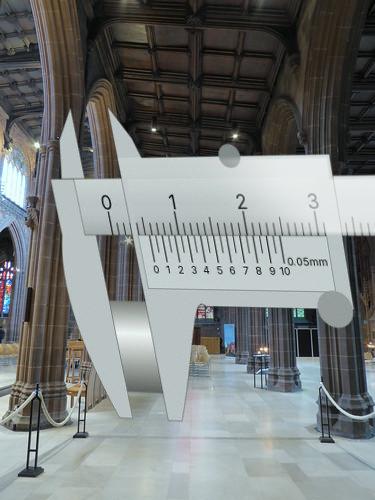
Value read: 5.6,mm
